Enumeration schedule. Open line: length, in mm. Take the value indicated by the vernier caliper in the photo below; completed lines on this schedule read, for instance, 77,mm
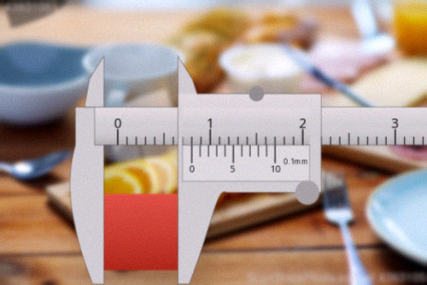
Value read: 8.0,mm
